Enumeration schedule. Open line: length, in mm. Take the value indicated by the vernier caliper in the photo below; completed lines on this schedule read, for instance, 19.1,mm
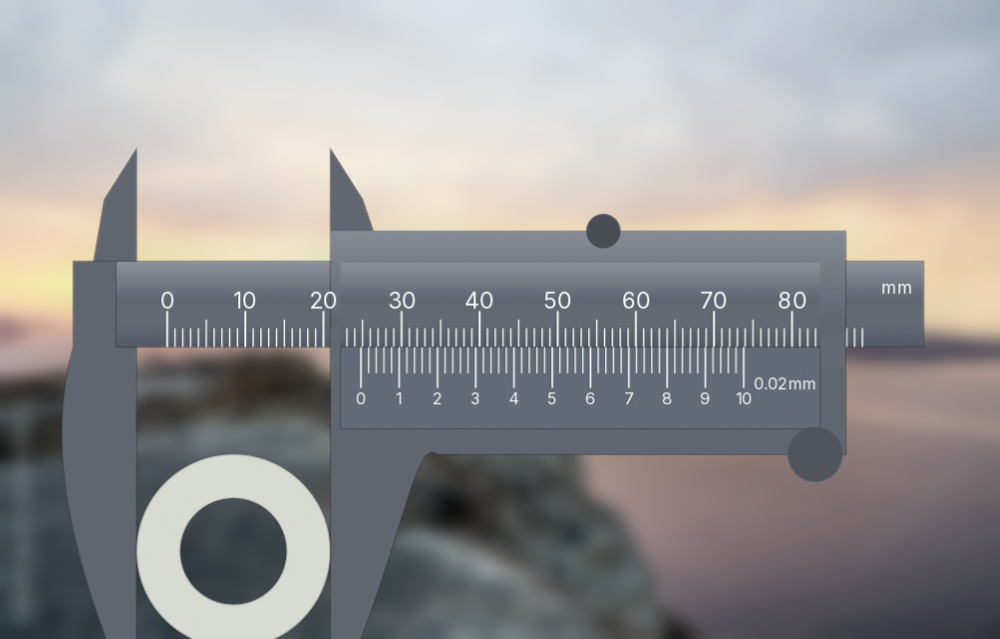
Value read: 24.8,mm
